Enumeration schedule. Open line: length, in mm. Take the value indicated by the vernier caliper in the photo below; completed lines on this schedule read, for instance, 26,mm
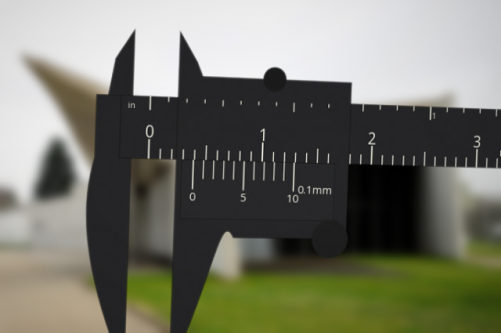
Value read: 3.9,mm
